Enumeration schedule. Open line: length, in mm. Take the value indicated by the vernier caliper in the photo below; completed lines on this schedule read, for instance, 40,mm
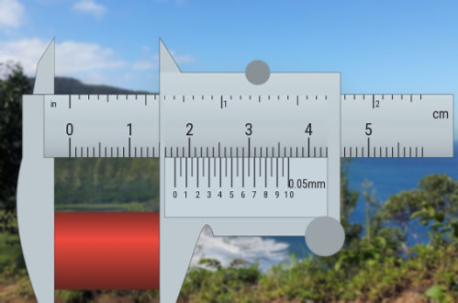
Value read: 17.6,mm
